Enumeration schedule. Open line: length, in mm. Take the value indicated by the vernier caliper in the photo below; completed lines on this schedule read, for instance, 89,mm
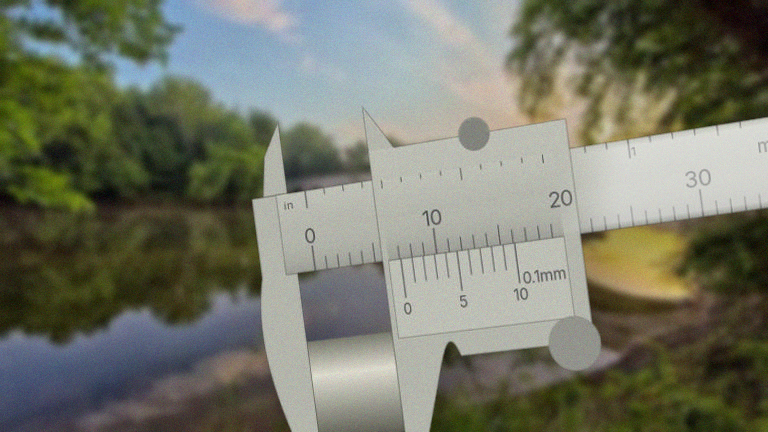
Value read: 7.1,mm
